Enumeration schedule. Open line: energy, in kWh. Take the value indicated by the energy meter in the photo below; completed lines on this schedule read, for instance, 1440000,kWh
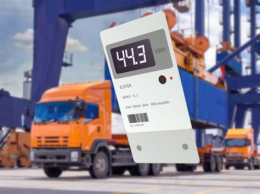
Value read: 44.3,kWh
